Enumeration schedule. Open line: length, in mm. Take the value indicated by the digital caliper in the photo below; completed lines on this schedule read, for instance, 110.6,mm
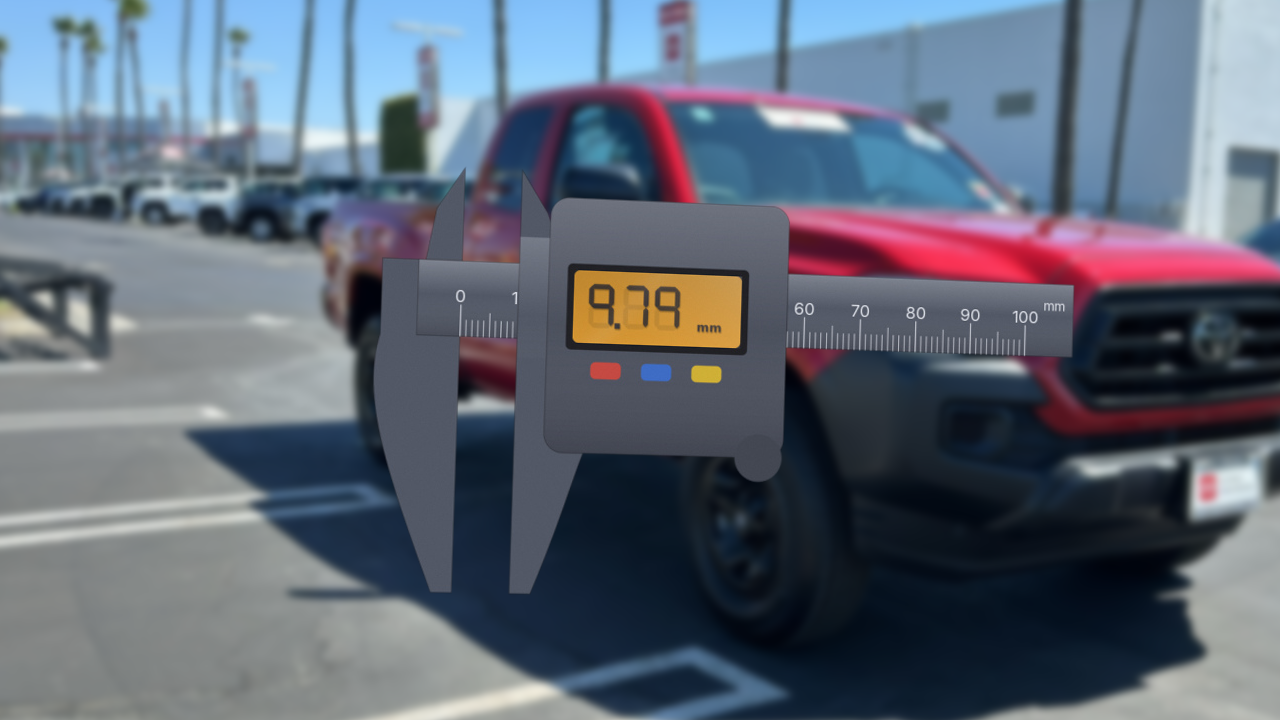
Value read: 9.79,mm
